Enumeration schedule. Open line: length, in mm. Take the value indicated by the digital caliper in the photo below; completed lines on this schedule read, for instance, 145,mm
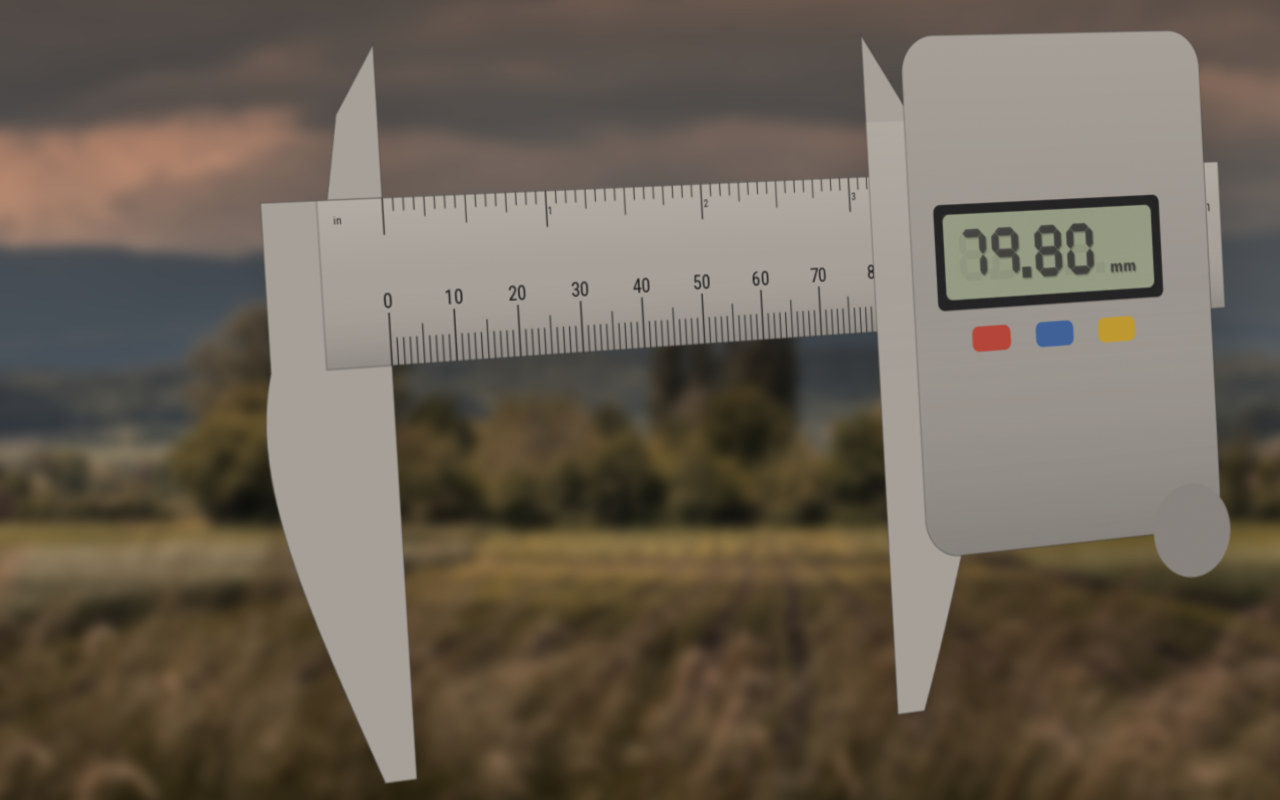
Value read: 79.80,mm
